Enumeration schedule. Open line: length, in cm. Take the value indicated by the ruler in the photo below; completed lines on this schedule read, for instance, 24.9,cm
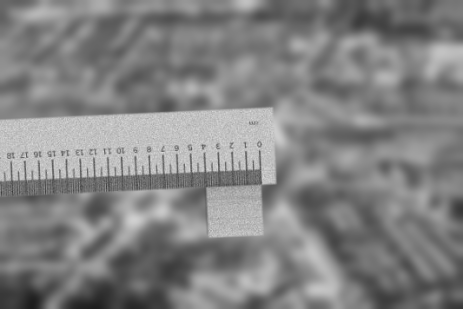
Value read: 4,cm
